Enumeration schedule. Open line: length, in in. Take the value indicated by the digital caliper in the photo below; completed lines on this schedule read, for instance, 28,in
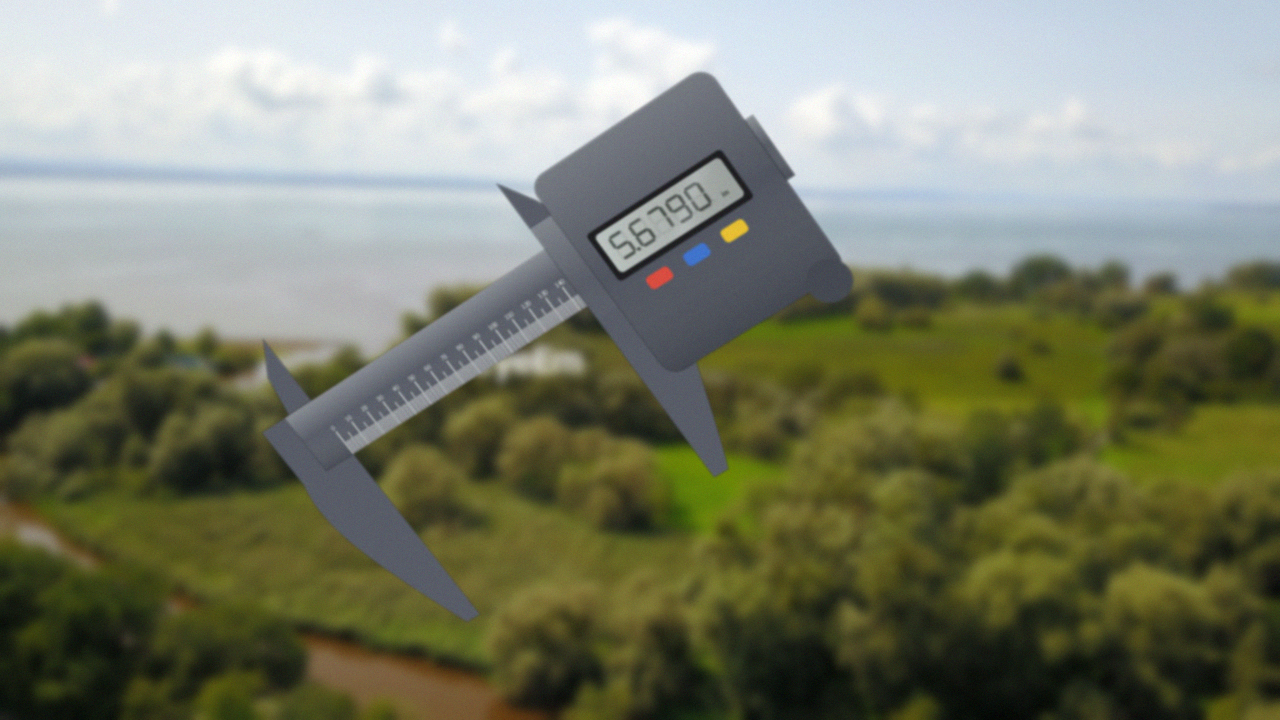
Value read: 5.6790,in
